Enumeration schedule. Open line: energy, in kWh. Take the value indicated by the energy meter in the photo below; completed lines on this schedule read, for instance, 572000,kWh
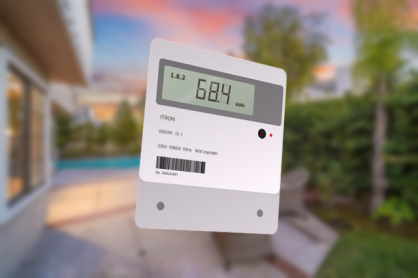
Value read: 68.4,kWh
